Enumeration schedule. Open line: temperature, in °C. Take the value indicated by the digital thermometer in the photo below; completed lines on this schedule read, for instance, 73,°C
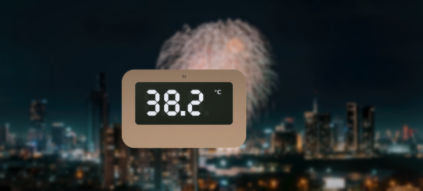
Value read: 38.2,°C
